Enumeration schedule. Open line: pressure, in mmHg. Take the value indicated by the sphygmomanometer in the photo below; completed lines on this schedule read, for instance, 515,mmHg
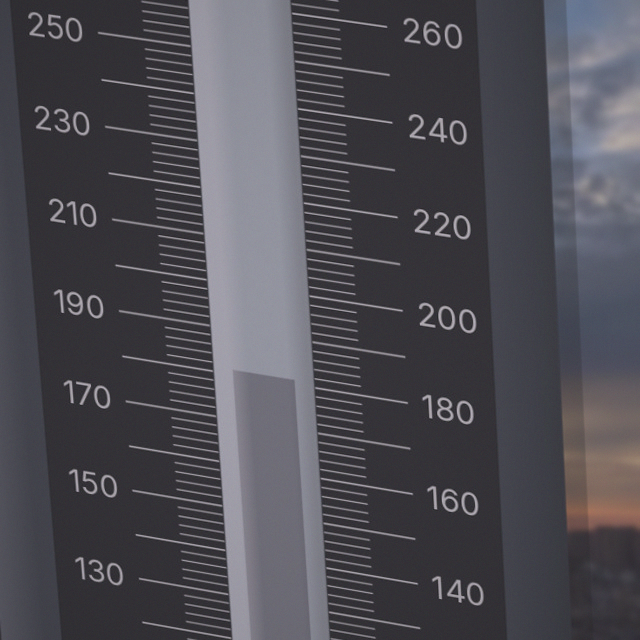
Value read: 181,mmHg
